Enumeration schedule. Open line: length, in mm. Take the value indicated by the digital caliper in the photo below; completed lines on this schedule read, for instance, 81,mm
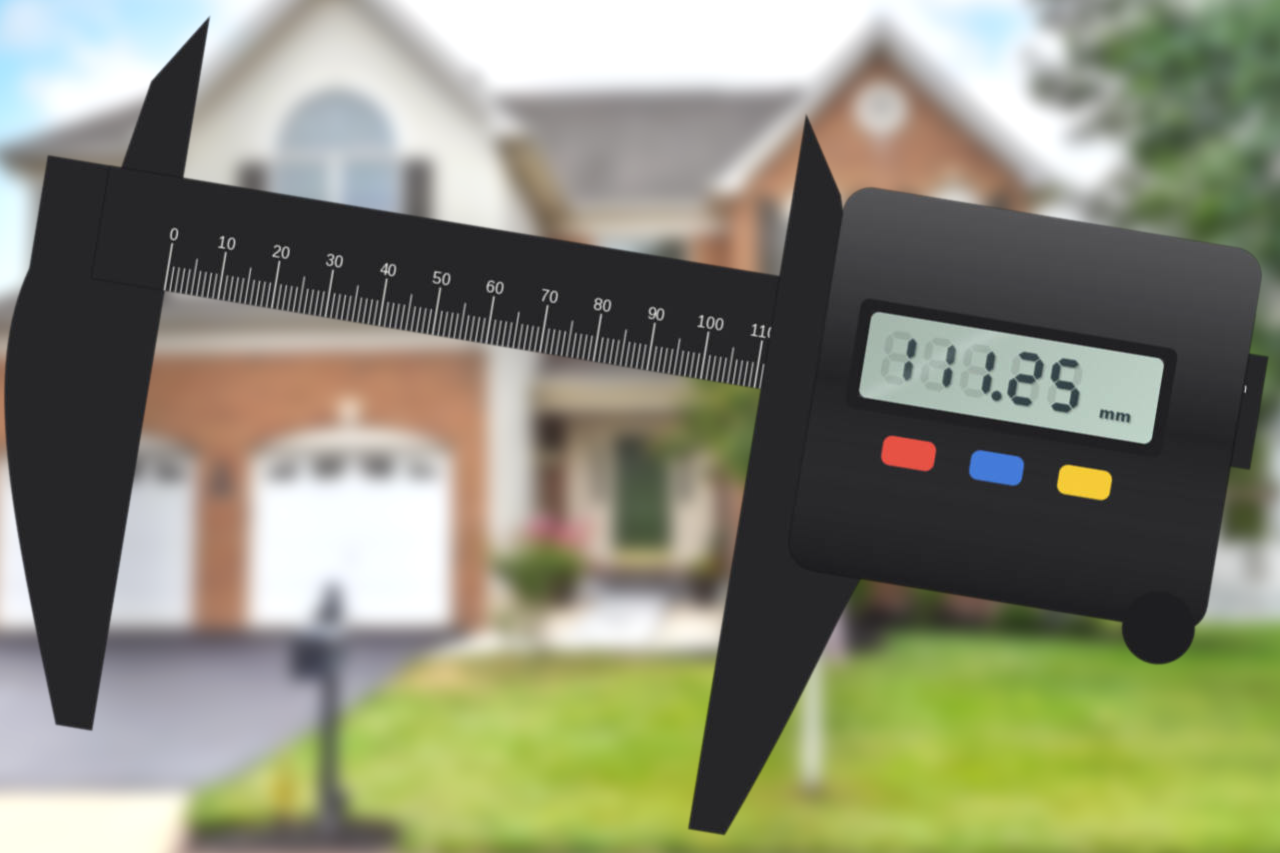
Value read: 111.25,mm
